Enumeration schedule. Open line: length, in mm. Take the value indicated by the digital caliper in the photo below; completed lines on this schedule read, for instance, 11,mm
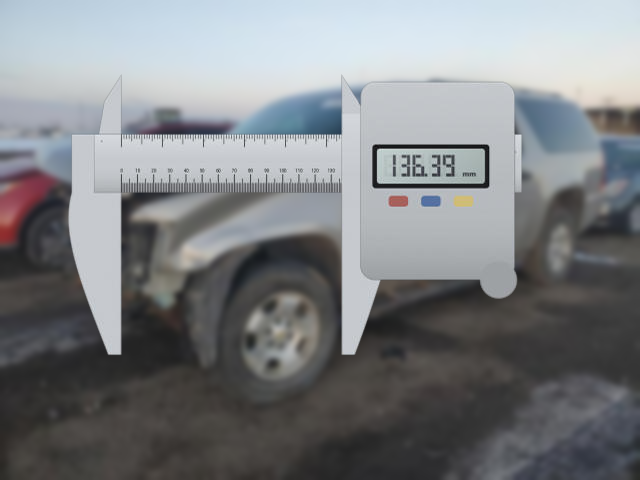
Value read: 136.39,mm
